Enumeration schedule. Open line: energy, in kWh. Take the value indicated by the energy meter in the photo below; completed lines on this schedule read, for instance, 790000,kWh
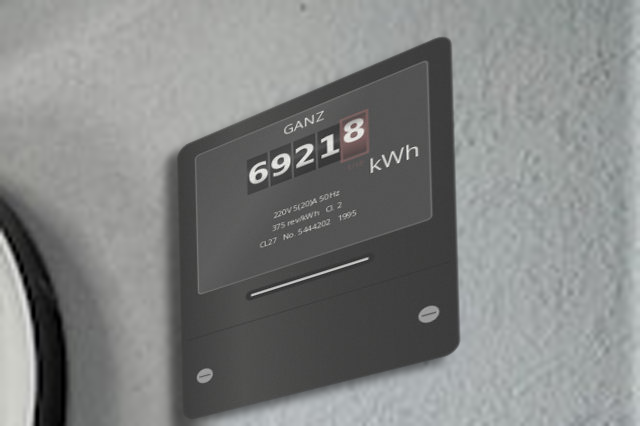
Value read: 6921.8,kWh
